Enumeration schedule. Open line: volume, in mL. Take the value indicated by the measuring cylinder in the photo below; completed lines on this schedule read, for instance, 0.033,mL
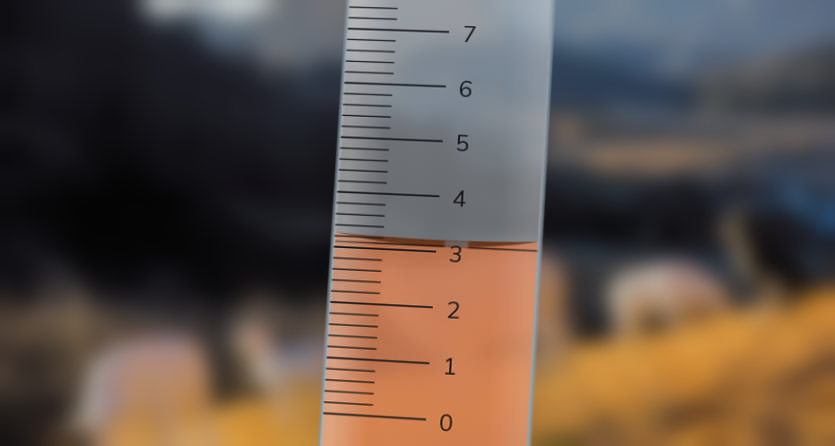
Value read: 3.1,mL
